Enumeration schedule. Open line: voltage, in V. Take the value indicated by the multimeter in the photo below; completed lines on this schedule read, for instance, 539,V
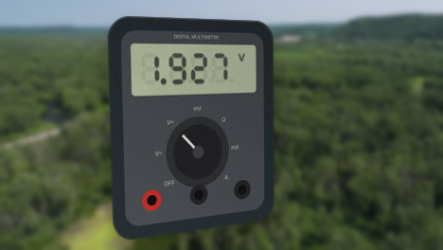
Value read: 1.927,V
